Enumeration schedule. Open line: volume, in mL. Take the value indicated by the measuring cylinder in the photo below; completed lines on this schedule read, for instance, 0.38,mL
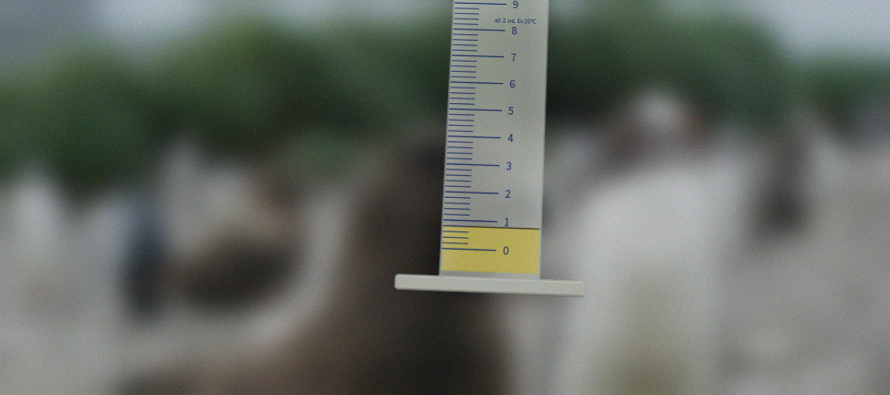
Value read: 0.8,mL
